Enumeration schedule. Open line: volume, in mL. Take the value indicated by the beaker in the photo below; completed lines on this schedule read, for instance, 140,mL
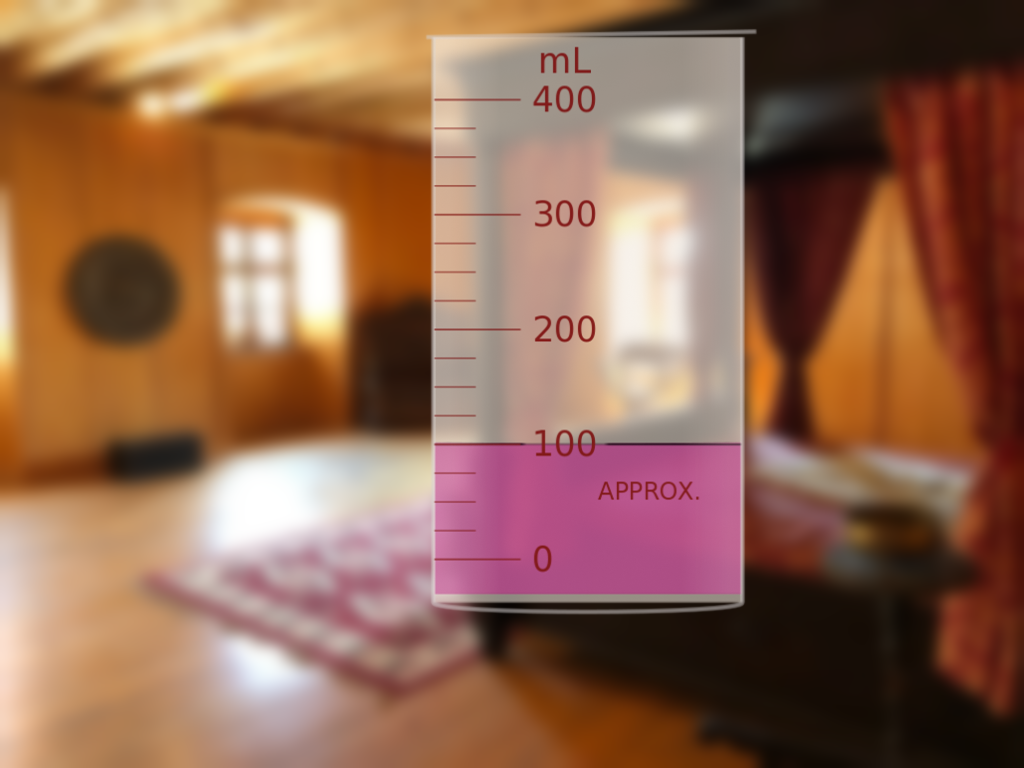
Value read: 100,mL
